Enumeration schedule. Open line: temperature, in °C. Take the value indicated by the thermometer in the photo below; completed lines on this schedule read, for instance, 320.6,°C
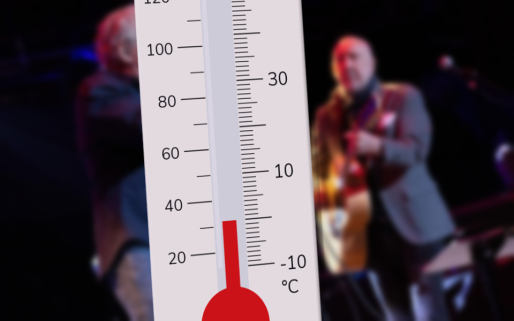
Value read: 0,°C
